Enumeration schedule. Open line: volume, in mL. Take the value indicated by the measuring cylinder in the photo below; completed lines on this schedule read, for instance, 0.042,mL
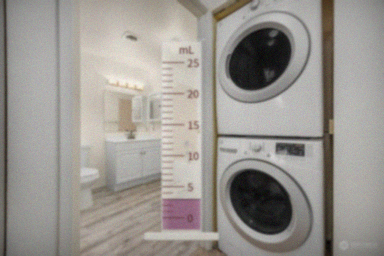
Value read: 3,mL
